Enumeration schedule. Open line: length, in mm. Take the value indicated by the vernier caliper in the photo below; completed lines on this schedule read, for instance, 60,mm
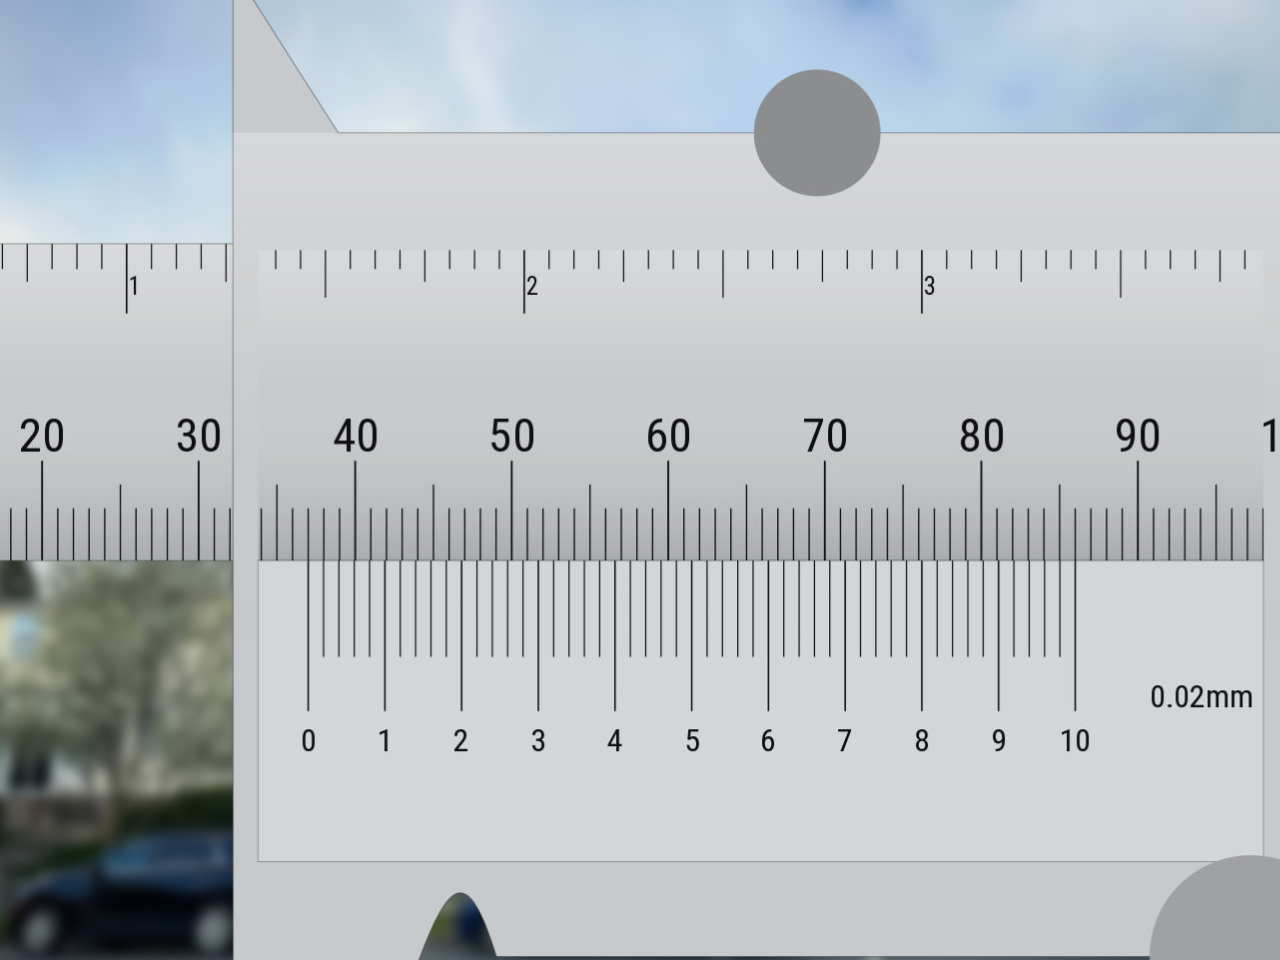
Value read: 37.0,mm
